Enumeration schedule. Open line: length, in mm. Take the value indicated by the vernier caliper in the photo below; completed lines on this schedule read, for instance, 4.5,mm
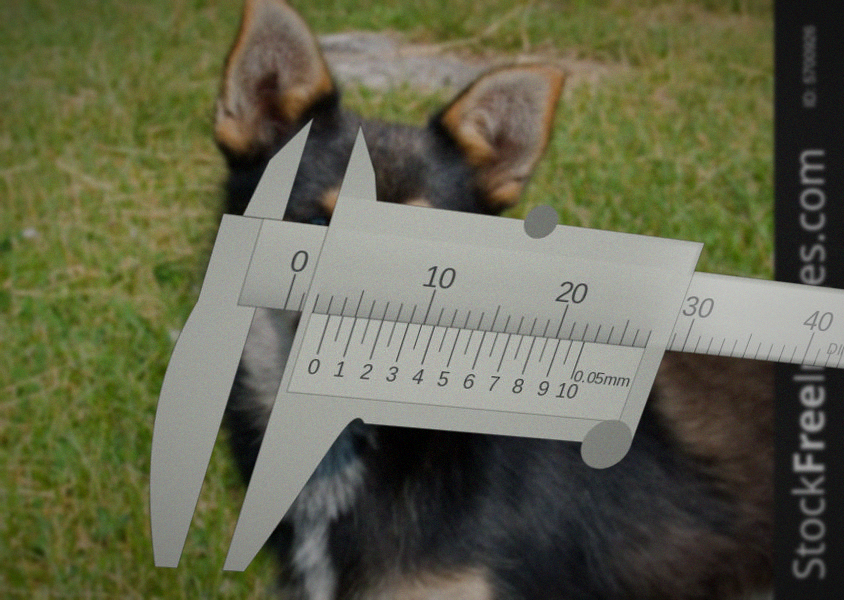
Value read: 3.2,mm
